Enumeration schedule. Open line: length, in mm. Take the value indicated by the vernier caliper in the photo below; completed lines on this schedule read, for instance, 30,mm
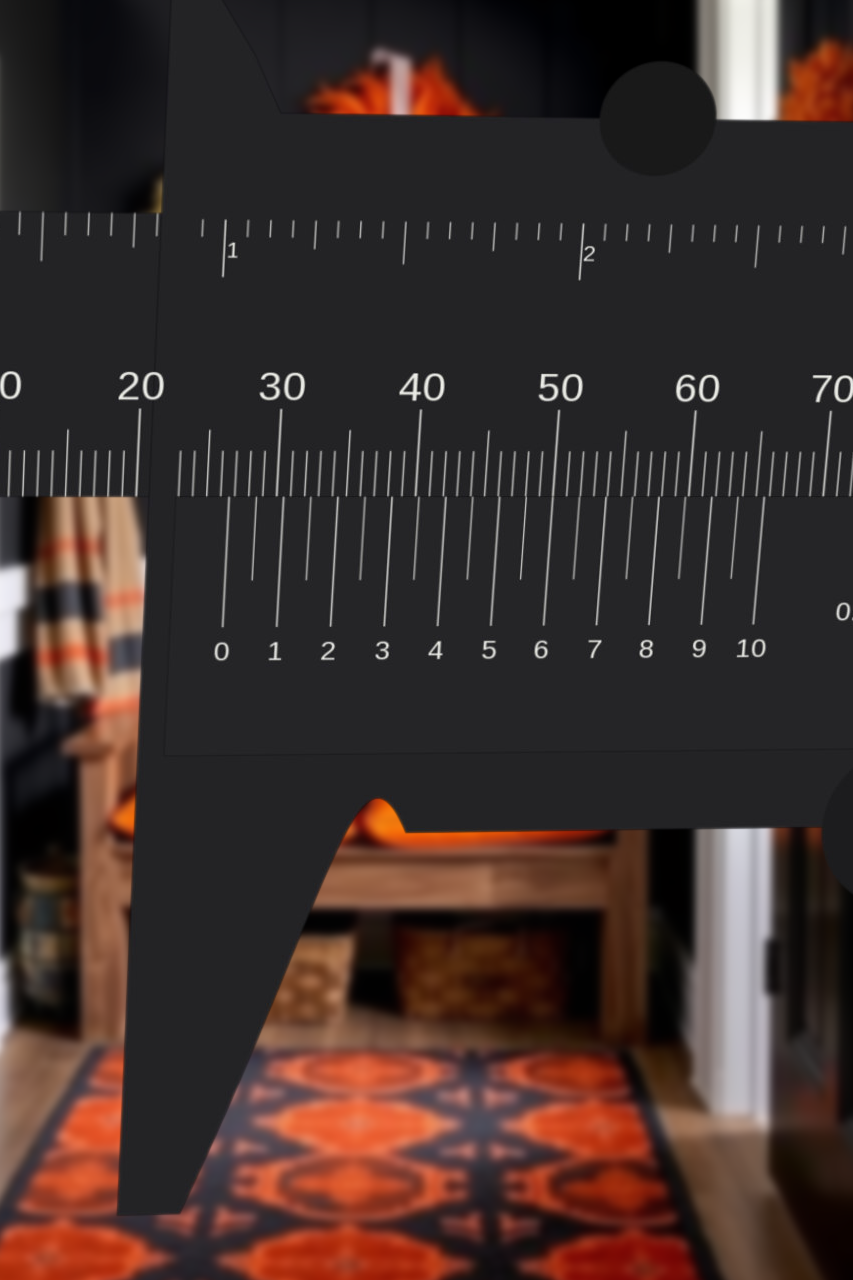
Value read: 26.6,mm
